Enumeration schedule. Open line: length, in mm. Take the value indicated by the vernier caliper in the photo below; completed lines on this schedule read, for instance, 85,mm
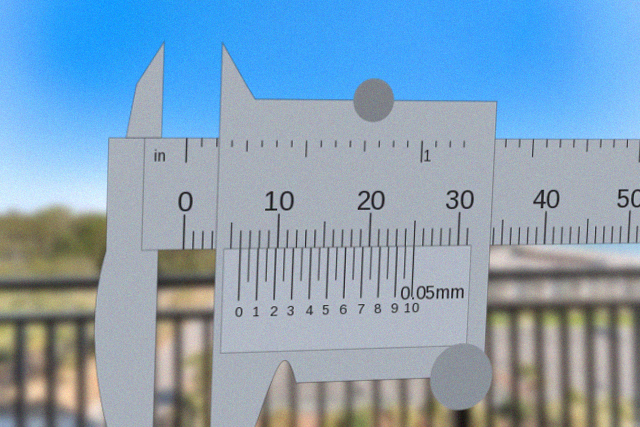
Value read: 6.0,mm
